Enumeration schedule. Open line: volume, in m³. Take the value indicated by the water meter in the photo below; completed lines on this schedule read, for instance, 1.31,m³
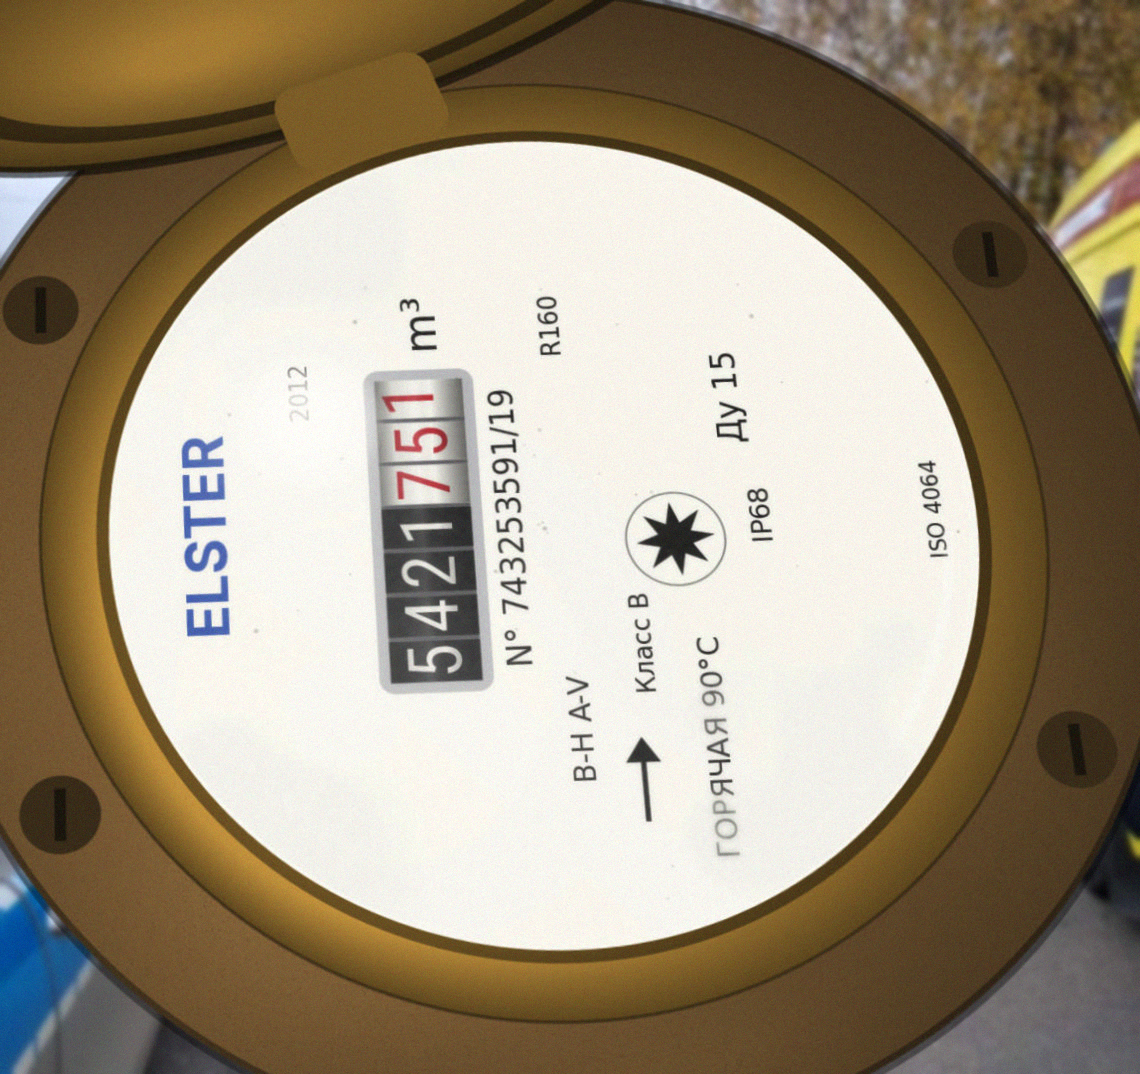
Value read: 5421.751,m³
